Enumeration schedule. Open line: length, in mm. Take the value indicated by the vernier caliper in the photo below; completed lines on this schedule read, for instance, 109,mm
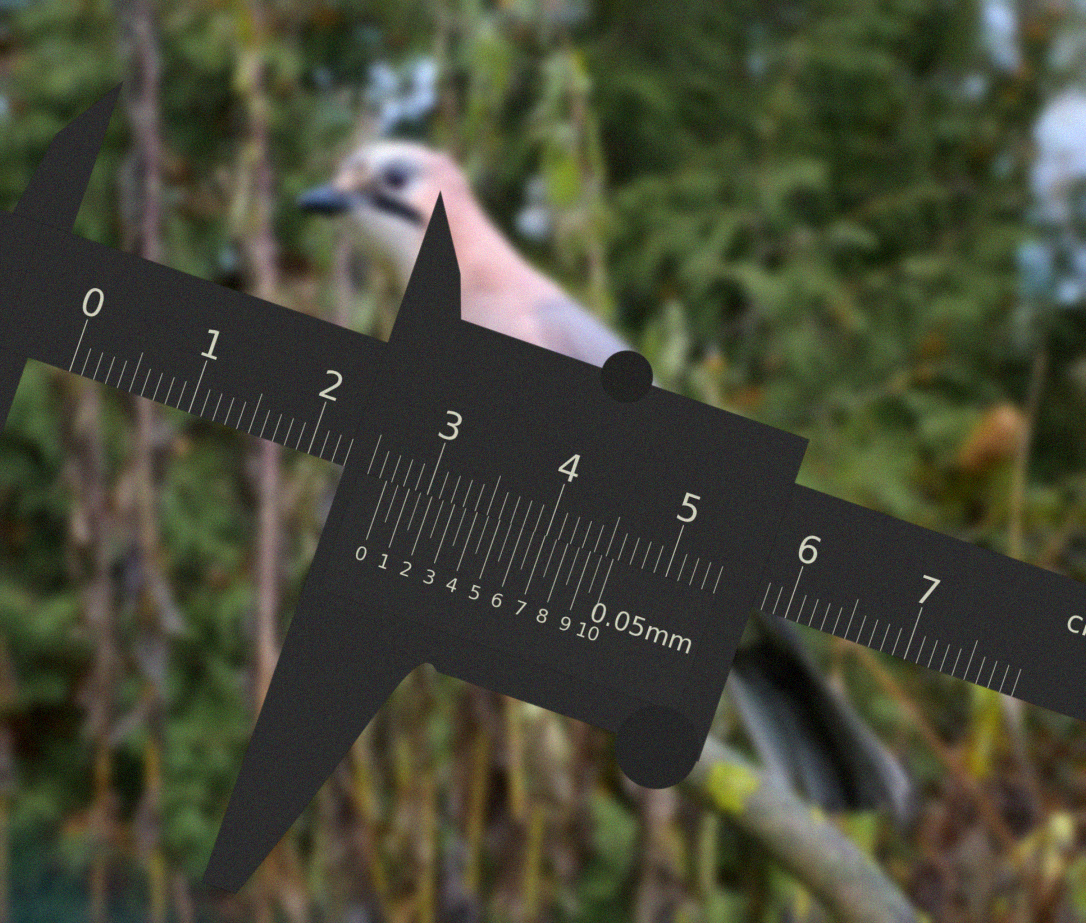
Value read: 26.6,mm
